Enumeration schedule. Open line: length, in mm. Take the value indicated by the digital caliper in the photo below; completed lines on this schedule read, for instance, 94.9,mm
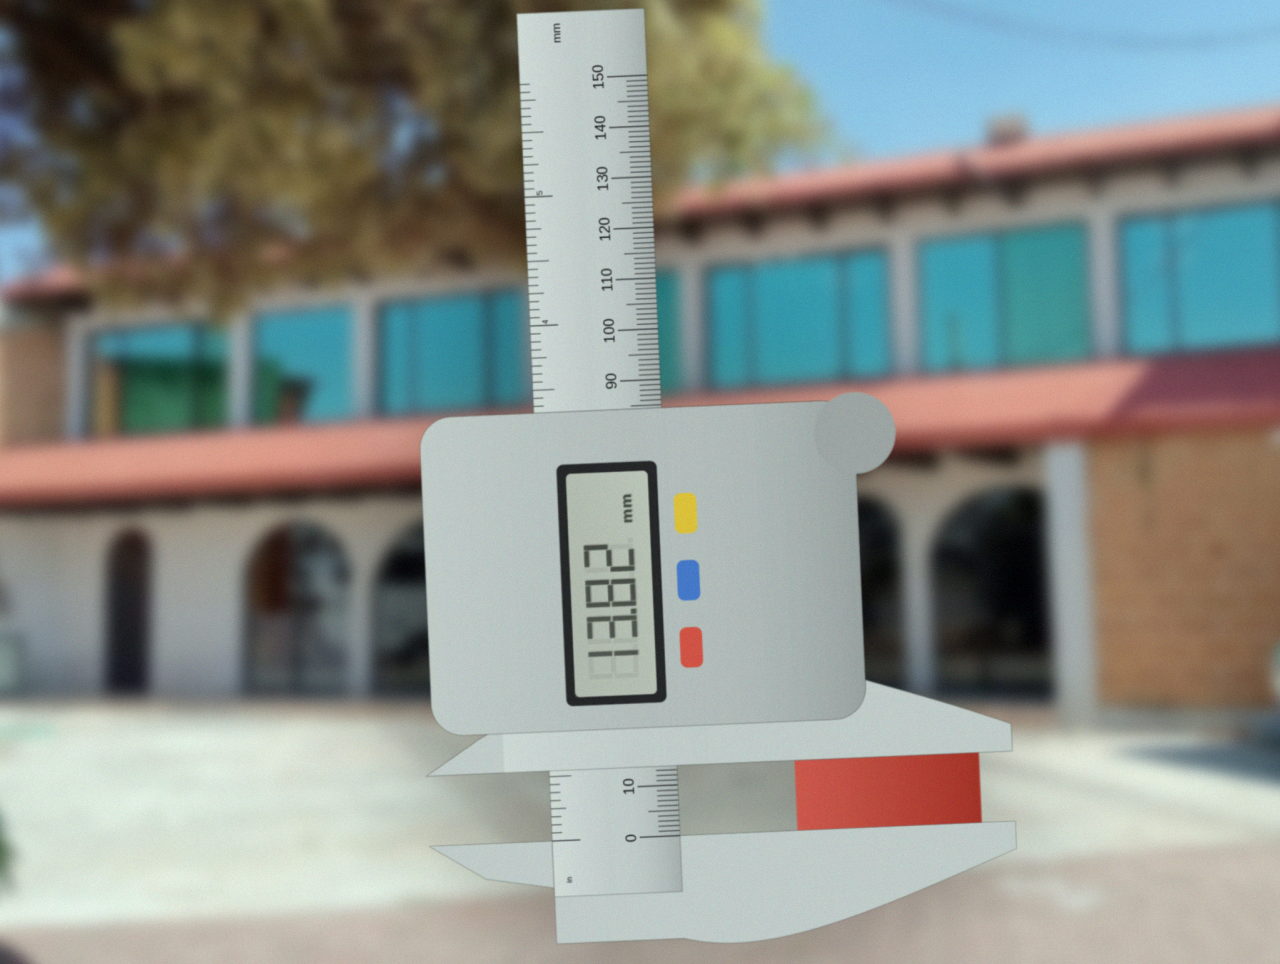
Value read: 13.82,mm
